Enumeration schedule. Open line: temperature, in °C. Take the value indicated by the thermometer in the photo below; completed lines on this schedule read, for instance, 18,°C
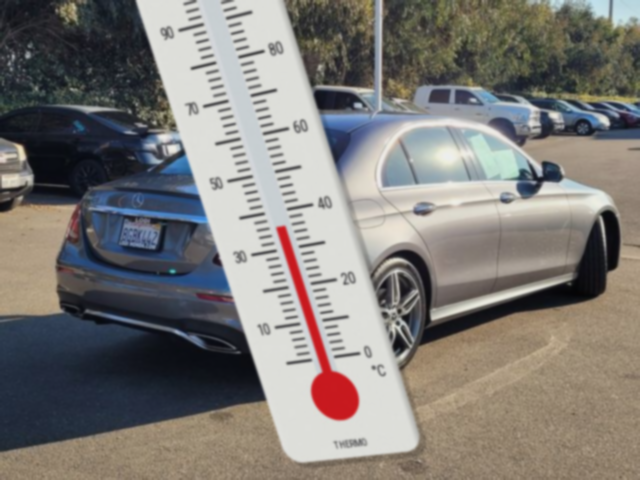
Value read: 36,°C
